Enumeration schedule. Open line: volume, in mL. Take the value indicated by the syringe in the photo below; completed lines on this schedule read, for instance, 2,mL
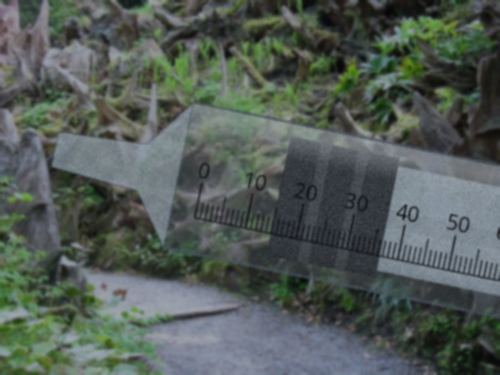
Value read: 15,mL
